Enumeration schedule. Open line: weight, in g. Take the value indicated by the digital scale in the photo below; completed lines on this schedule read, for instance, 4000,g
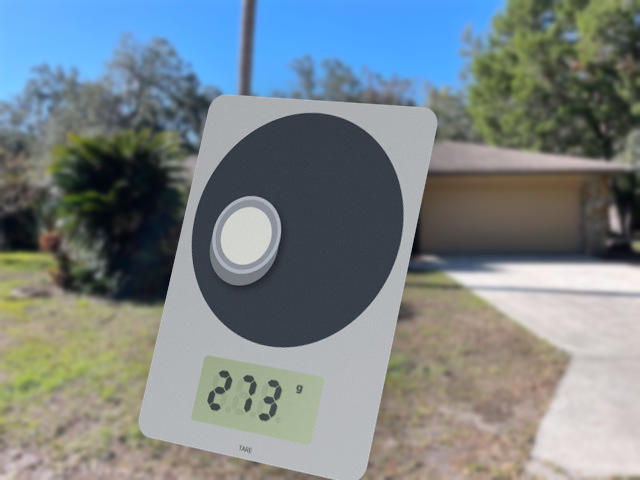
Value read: 273,g
